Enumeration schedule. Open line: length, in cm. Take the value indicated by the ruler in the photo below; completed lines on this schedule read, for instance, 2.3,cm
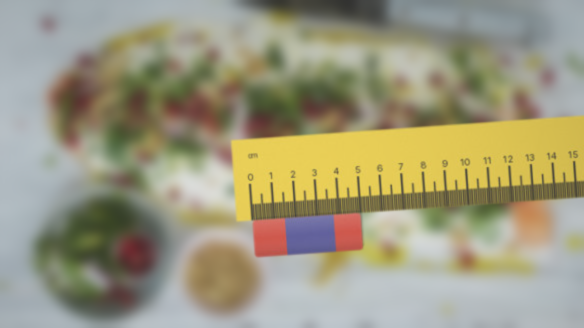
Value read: 5,cm
